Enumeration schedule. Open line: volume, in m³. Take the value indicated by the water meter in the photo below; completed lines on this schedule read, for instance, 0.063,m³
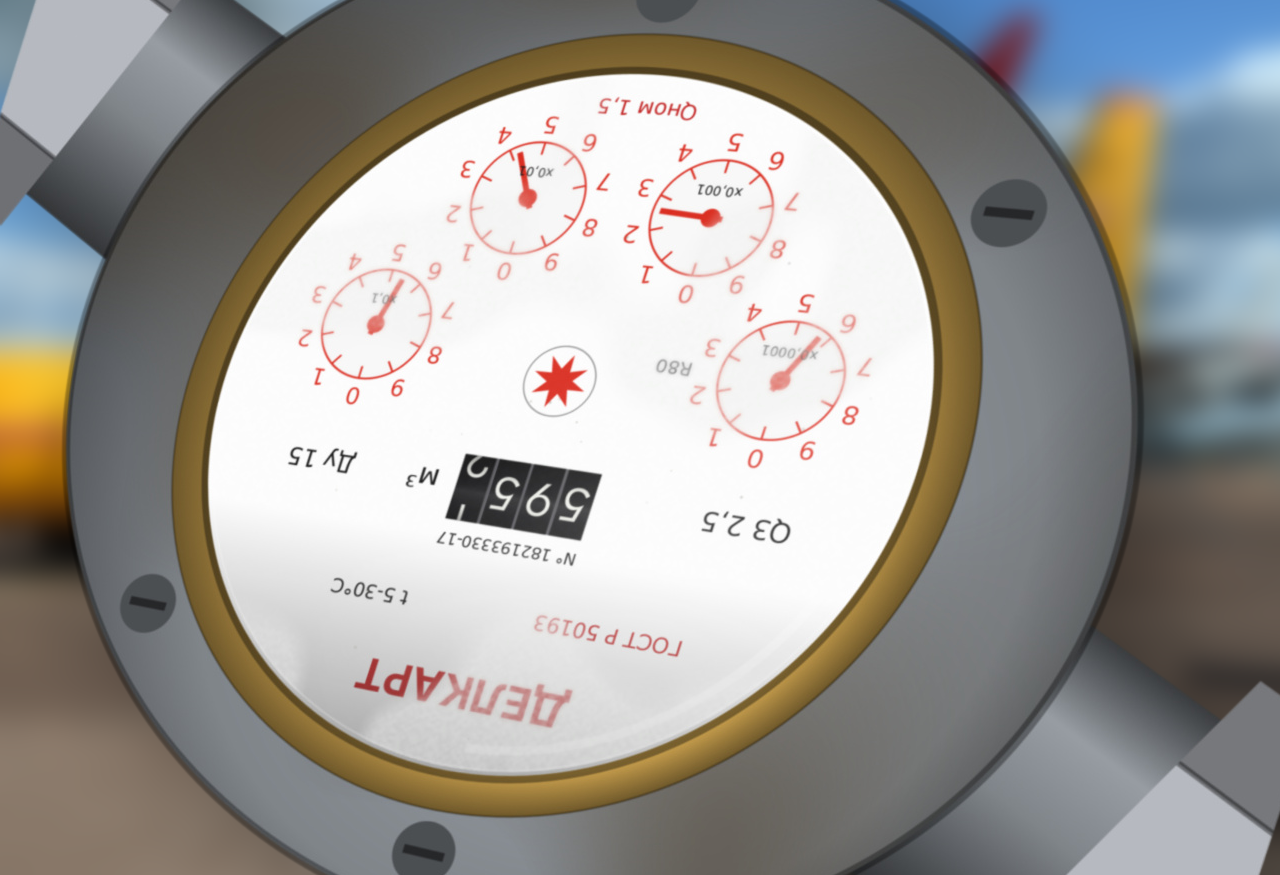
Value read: 5951.5425,m³
